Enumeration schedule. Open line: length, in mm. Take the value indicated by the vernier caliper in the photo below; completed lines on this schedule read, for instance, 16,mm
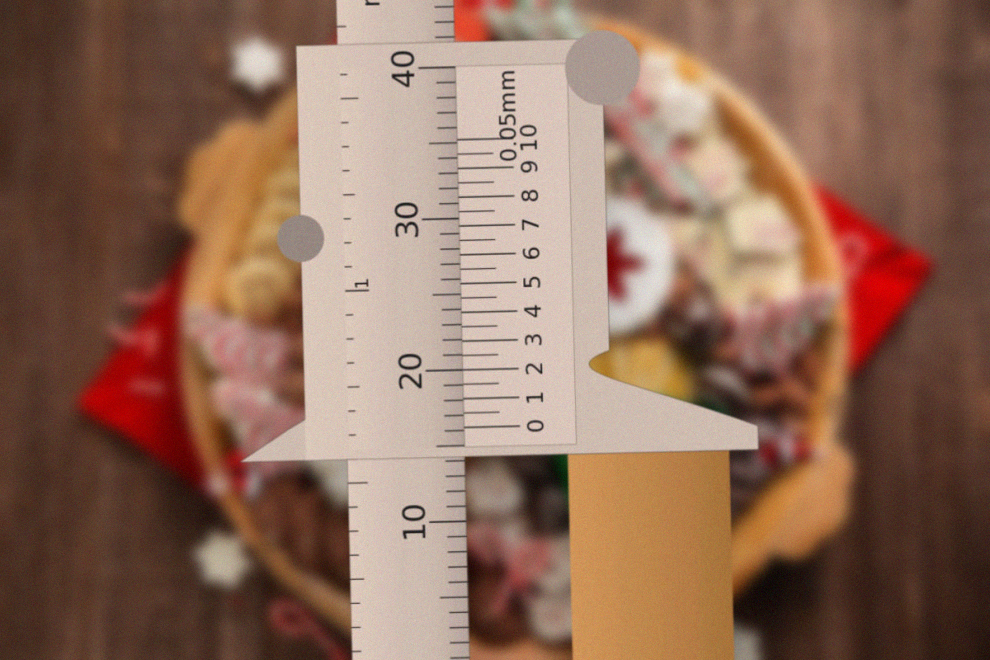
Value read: 16.2,mm
